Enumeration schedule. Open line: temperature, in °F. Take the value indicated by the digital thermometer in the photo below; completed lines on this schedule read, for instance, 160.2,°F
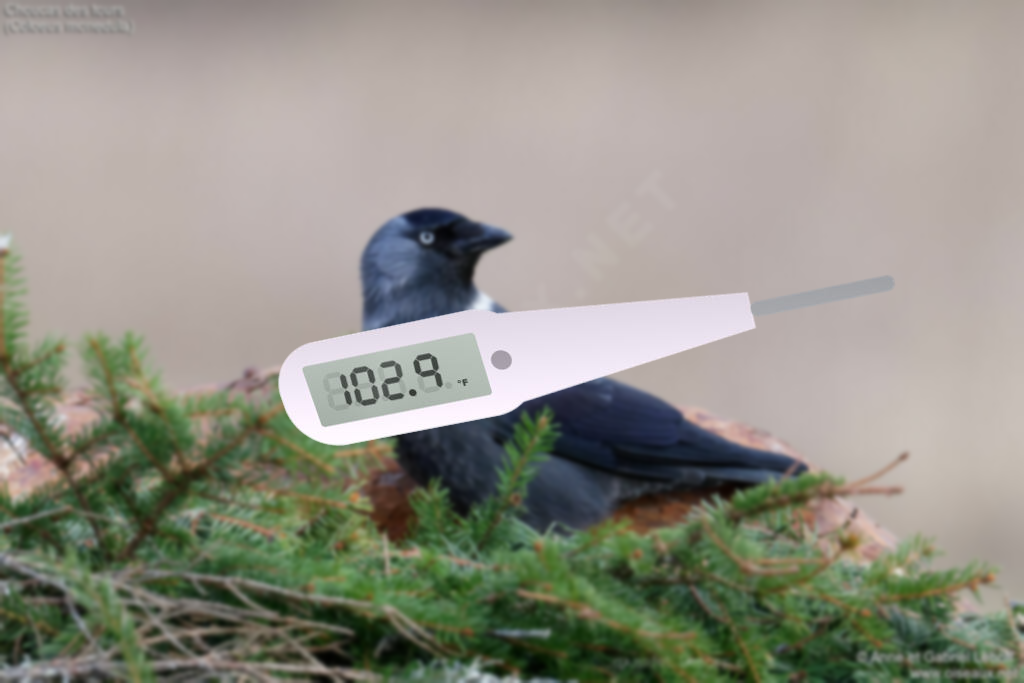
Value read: 102.9,°F
